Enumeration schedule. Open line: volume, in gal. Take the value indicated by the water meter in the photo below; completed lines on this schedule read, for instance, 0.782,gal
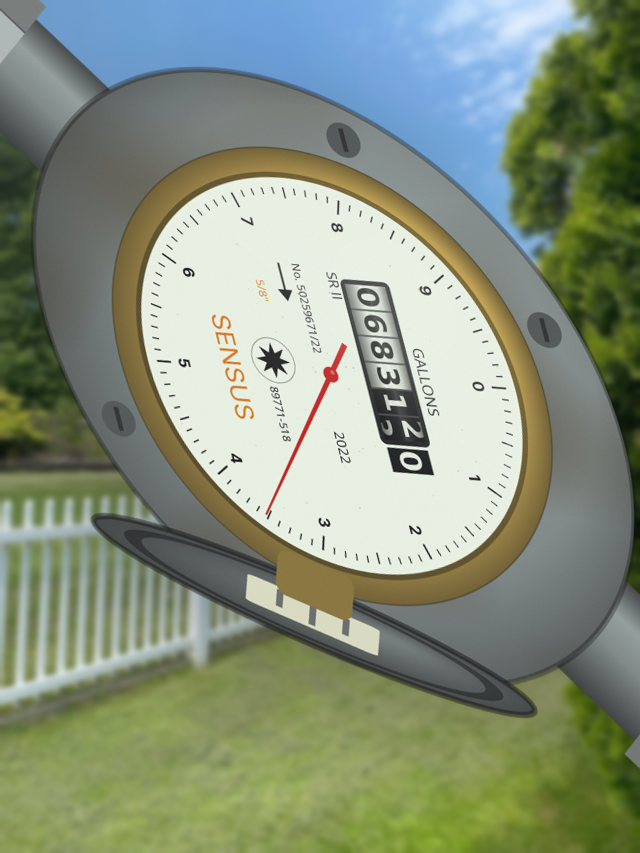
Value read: 683123.5,gal
